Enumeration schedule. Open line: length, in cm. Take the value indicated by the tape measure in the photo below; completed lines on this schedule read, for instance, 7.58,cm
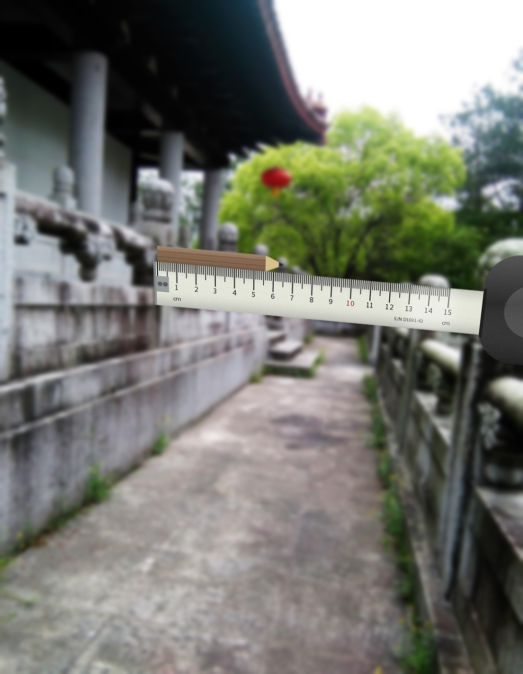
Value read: 6.5,cm
